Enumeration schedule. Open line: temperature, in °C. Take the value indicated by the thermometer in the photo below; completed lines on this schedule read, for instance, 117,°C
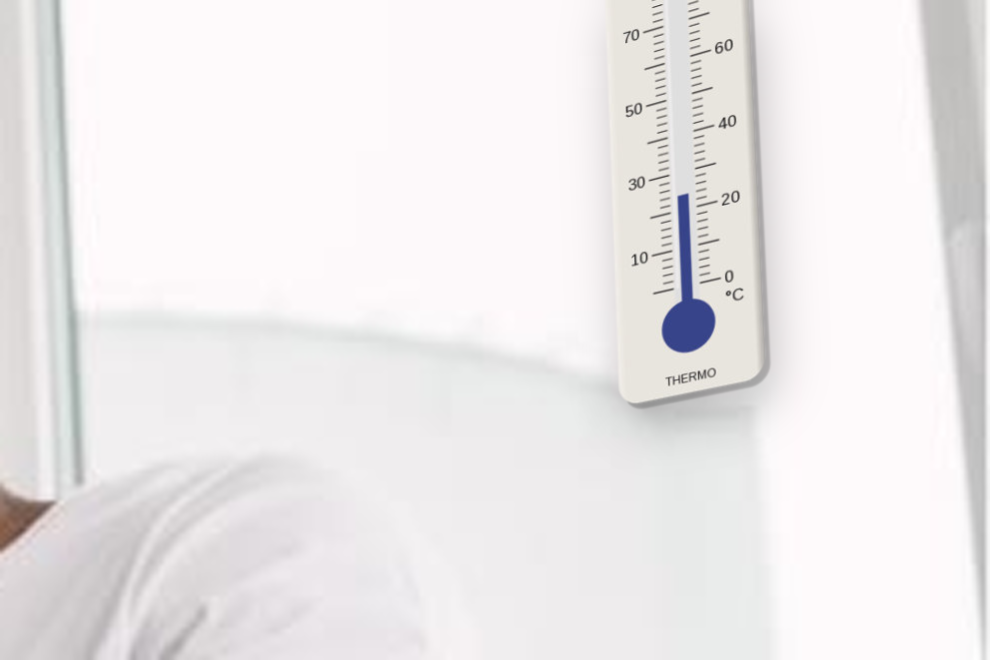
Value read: 24,°C
